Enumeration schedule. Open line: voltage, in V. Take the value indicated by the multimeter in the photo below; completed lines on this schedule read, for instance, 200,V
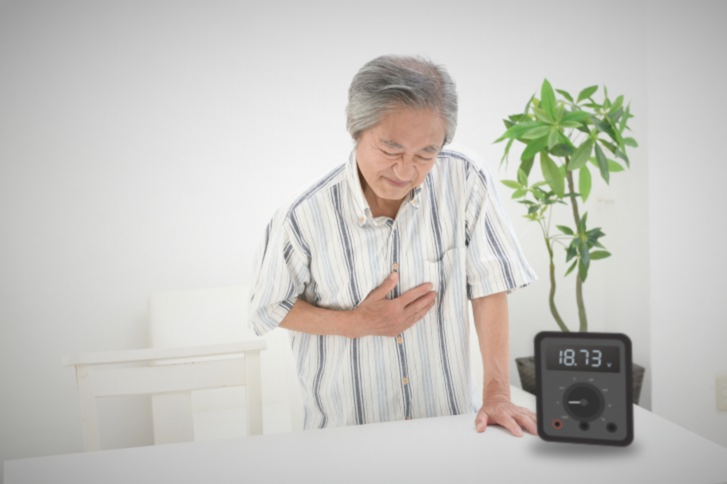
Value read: 18.73,V
